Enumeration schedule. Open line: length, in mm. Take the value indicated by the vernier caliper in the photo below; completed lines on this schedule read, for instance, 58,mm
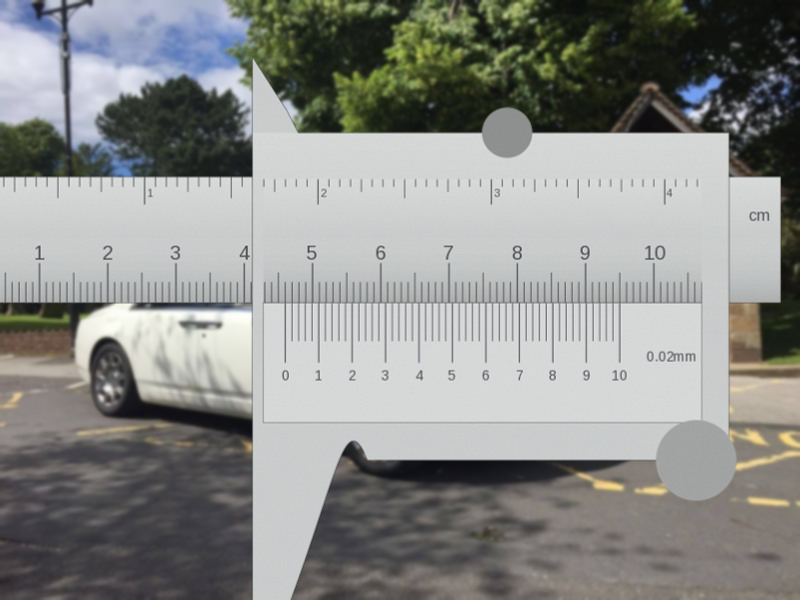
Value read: 46.0,mm
